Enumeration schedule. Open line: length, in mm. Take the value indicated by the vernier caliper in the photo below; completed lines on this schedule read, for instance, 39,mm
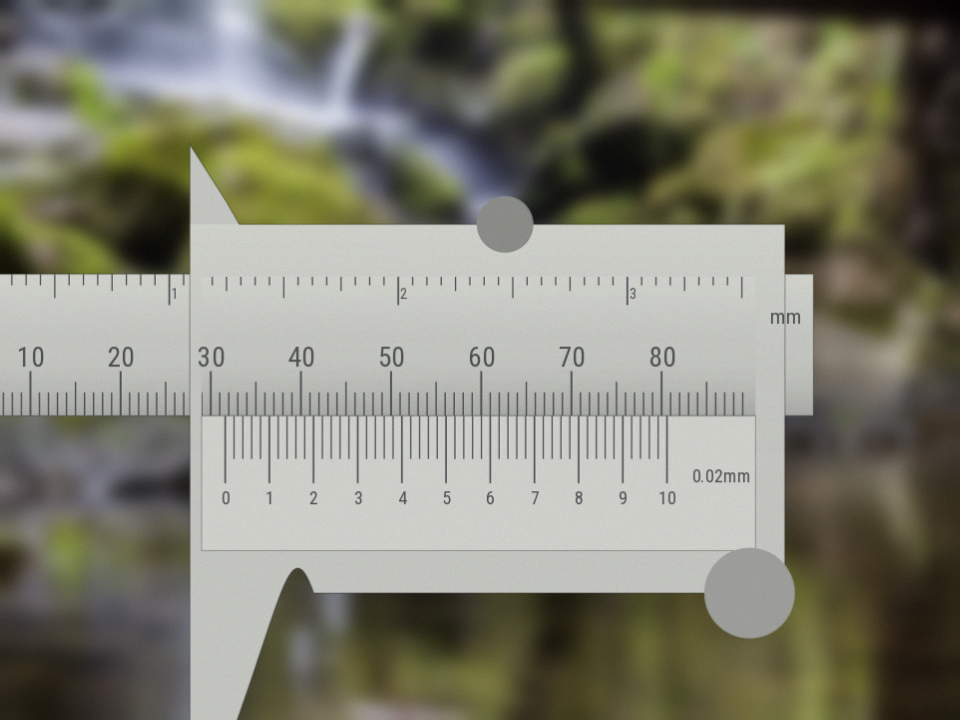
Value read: 31.6,mm
